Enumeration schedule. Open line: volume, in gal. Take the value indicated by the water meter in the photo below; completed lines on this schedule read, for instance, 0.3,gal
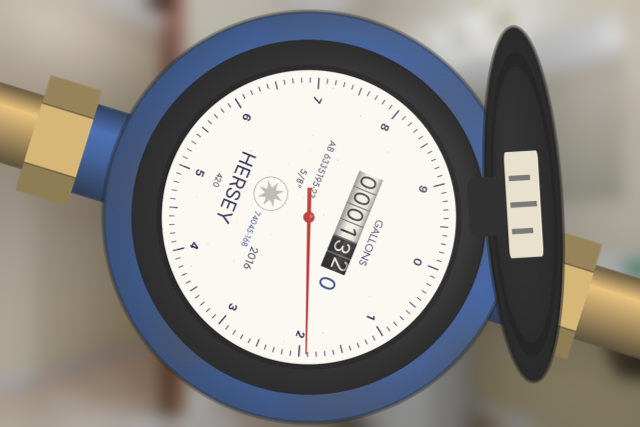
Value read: 1321.9,gal
